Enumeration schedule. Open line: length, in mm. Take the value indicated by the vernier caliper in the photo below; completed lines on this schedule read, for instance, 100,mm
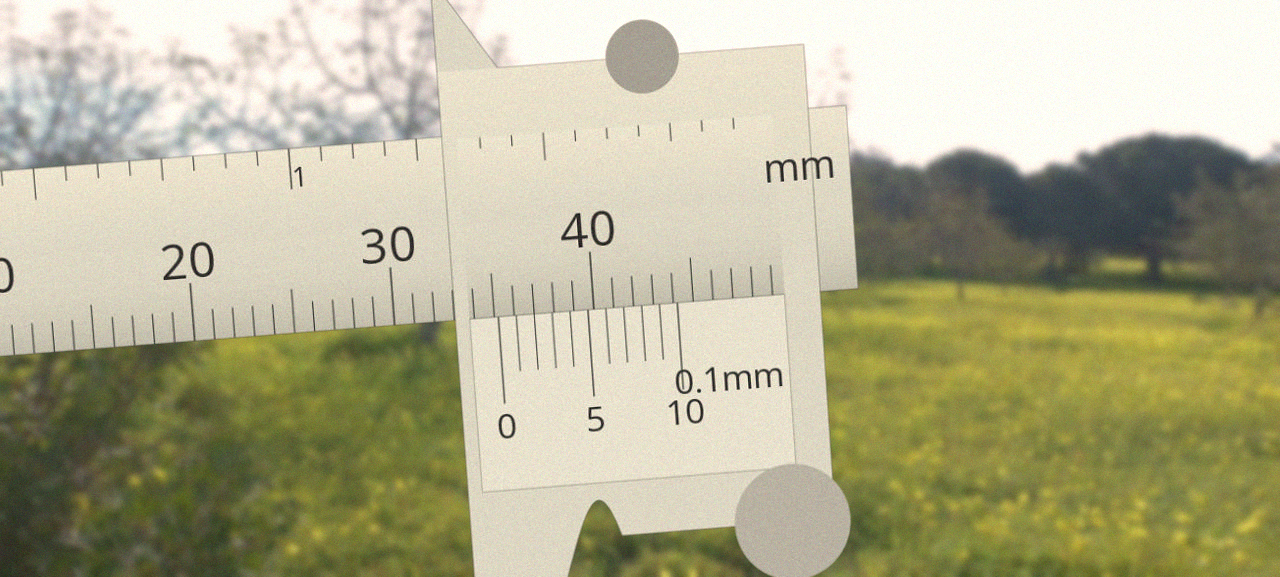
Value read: 35.2,mm
